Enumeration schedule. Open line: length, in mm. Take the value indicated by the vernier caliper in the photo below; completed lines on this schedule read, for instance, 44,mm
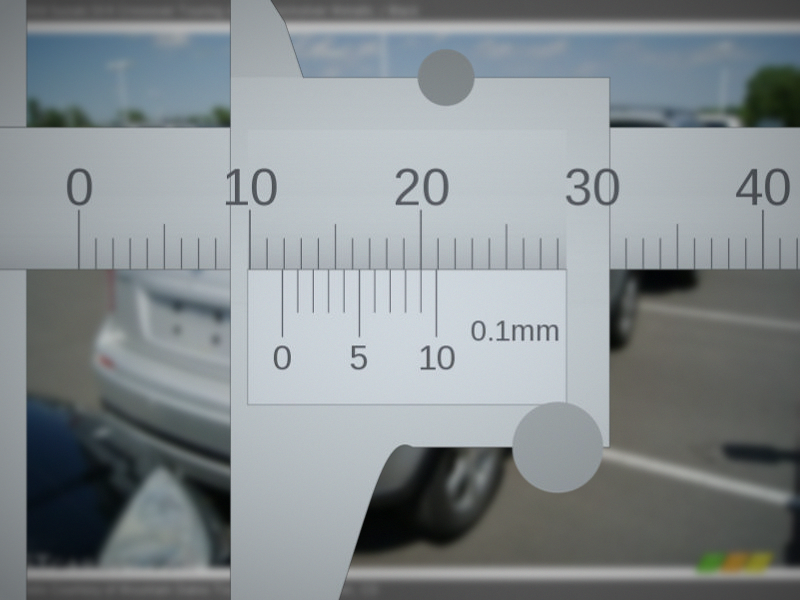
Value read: 11.9,mm
